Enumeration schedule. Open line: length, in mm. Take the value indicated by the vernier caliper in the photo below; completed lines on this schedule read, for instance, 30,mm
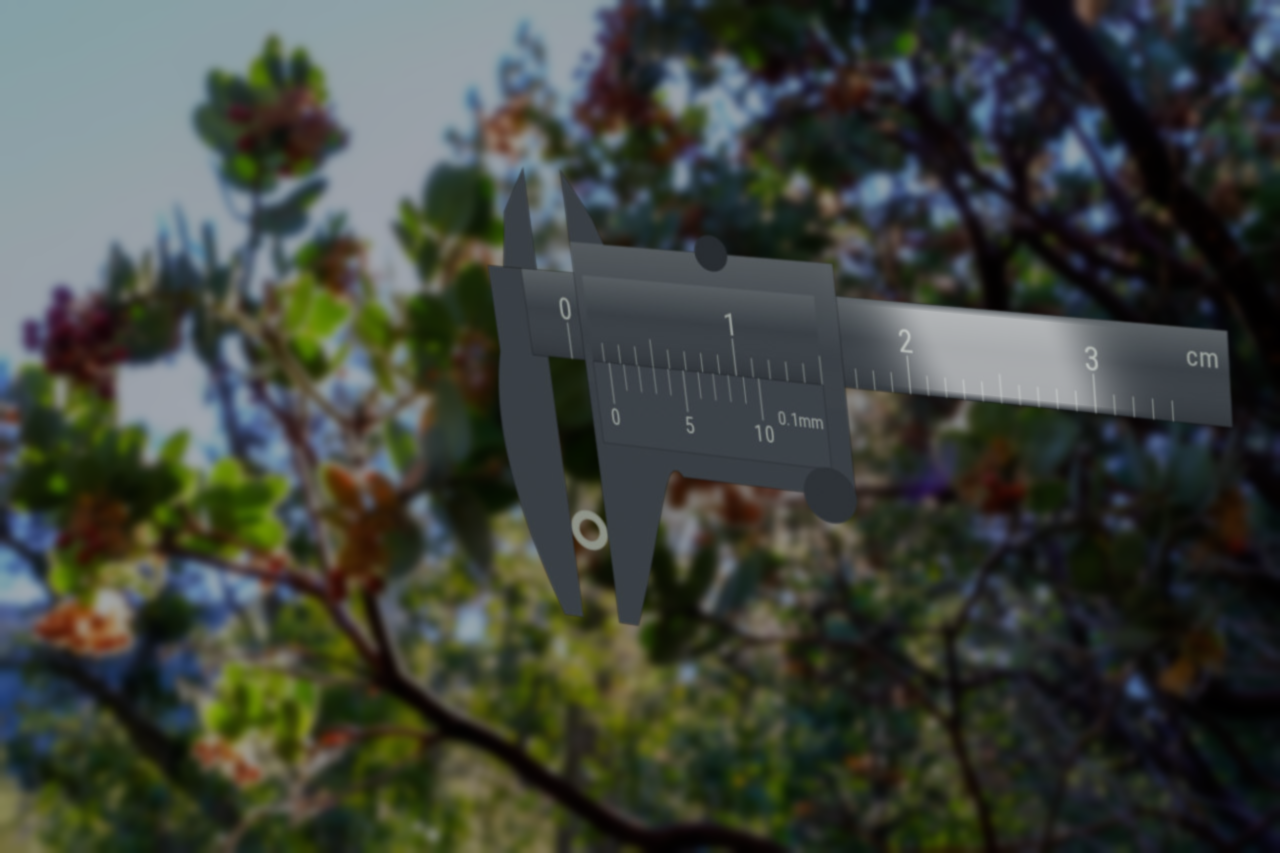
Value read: 2.3,mm
